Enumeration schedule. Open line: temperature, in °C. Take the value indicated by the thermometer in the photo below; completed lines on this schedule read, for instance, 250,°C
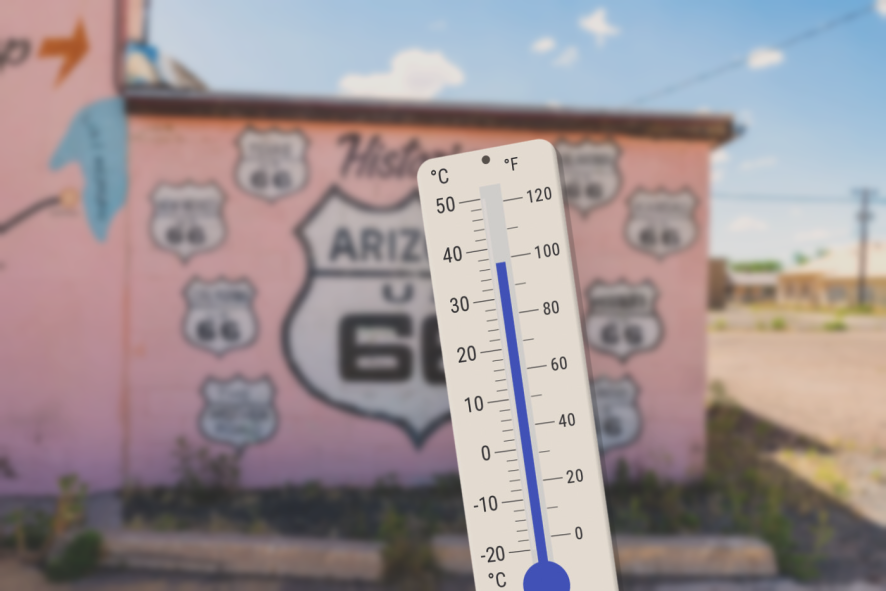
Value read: 37,°C
